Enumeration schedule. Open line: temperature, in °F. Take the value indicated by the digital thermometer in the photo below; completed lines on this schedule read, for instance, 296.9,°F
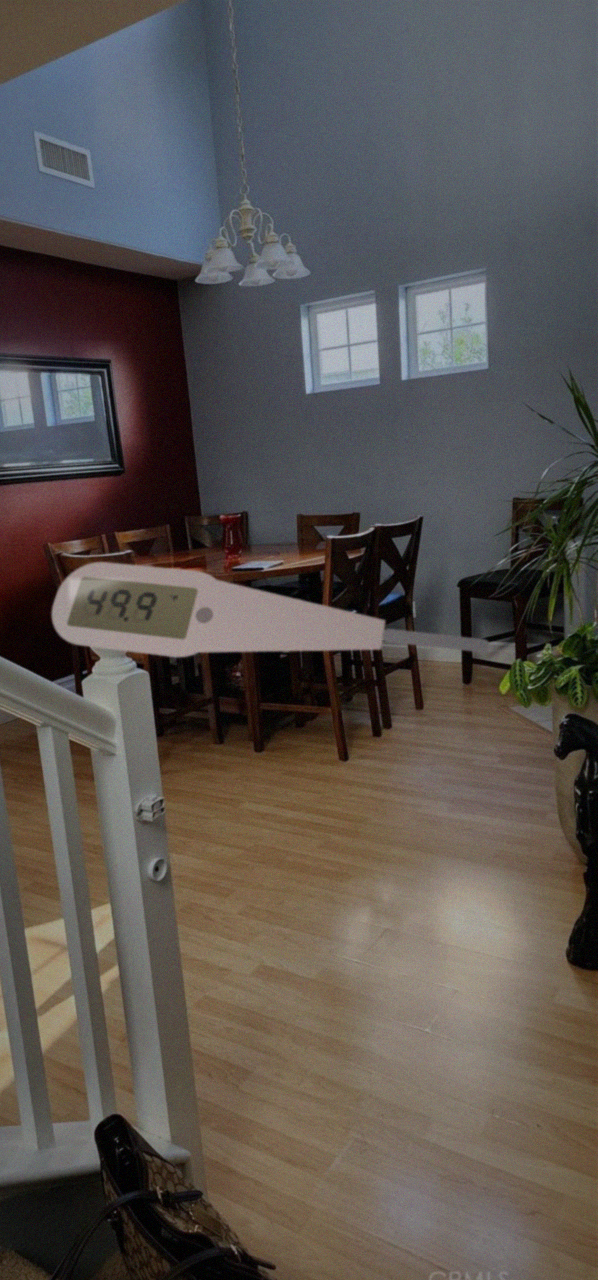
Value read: 49.9,°F
